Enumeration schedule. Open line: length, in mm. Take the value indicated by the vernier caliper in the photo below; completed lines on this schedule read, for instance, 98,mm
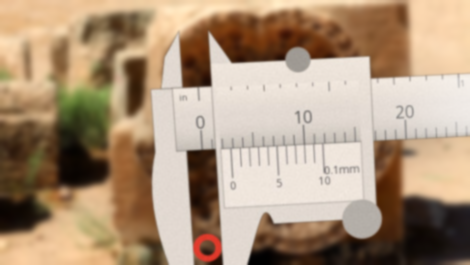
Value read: 2.8,mm
